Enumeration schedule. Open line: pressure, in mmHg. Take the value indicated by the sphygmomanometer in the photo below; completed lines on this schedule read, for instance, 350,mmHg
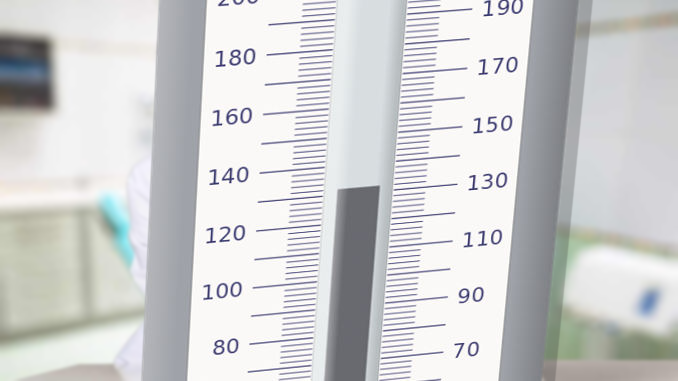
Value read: 132,mmHg
